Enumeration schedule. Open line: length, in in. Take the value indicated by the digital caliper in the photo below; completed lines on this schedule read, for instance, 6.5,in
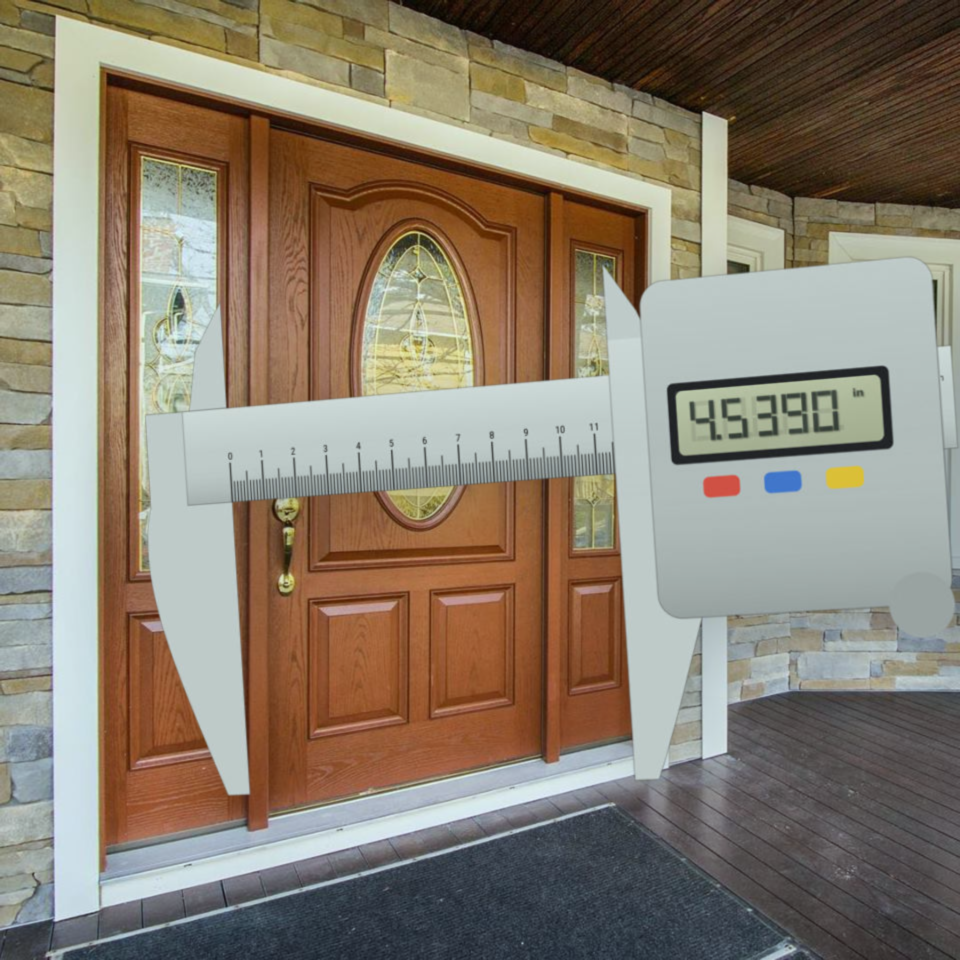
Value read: 4.5390,in
